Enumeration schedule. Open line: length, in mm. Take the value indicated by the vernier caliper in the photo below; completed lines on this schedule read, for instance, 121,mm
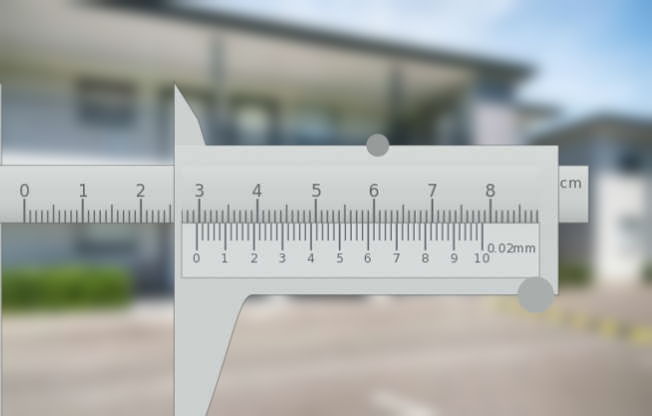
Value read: 29.6,mm
